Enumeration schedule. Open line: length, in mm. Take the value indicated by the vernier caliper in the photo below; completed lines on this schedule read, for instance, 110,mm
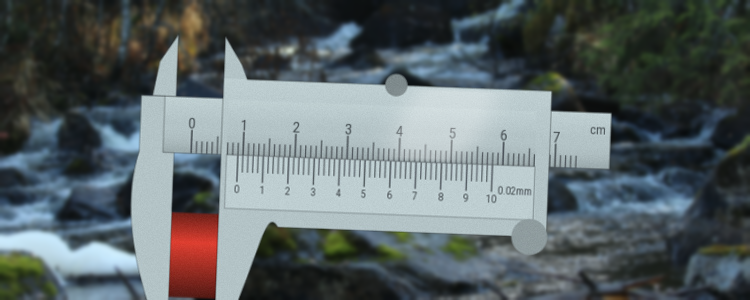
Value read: 9.0,mm
